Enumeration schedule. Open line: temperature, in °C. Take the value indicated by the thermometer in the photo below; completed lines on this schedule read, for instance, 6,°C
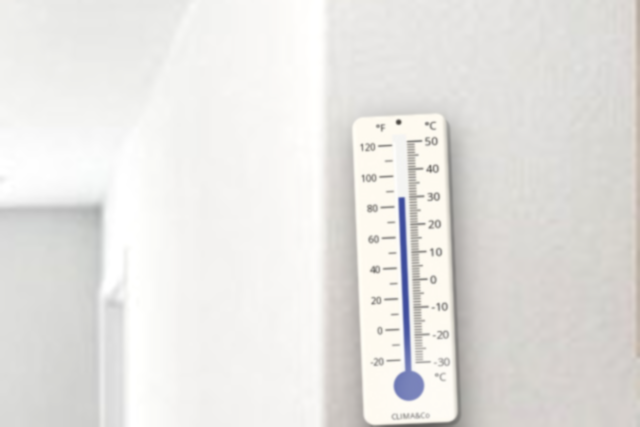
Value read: 30,°C
